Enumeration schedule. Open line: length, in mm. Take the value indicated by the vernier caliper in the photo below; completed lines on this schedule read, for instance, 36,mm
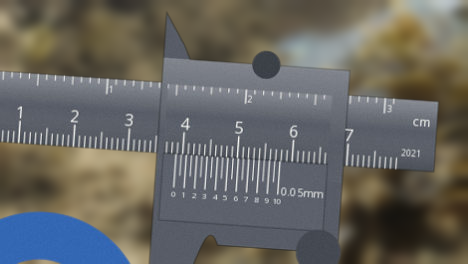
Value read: 38.8,mm
